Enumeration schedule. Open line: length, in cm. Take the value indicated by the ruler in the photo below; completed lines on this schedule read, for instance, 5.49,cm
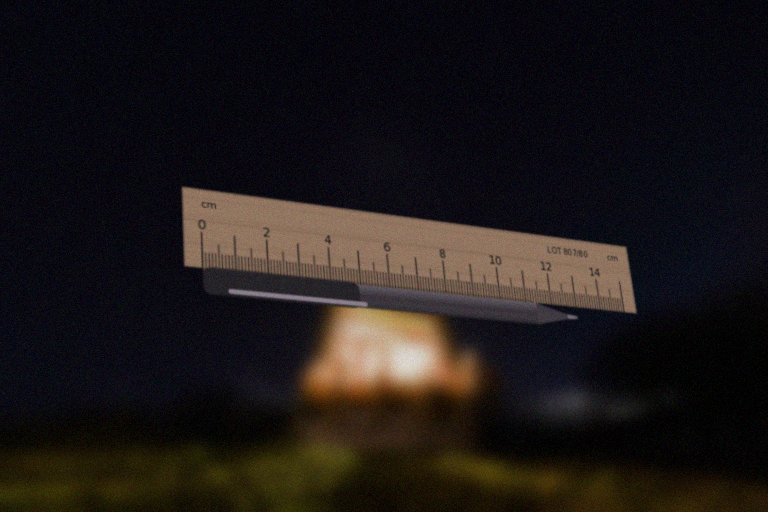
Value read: 13,cm
